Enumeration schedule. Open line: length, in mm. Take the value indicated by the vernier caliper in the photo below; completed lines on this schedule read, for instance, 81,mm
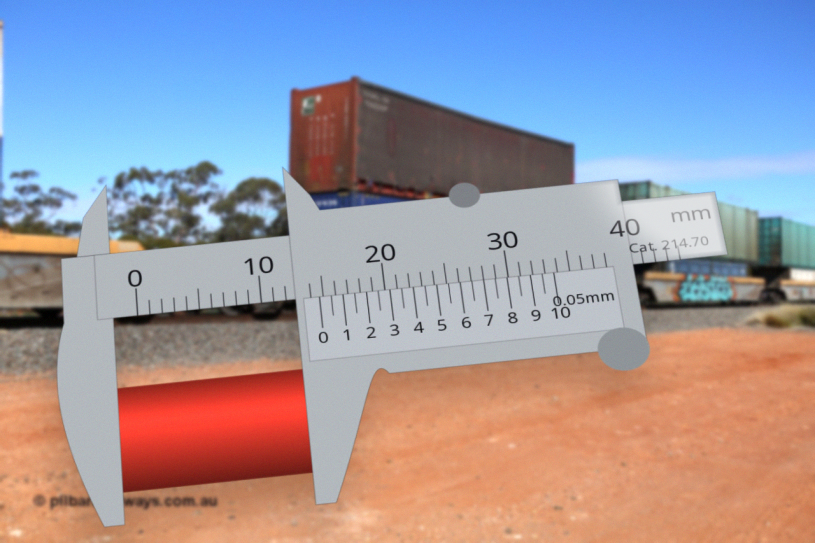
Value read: 14.7,mm
